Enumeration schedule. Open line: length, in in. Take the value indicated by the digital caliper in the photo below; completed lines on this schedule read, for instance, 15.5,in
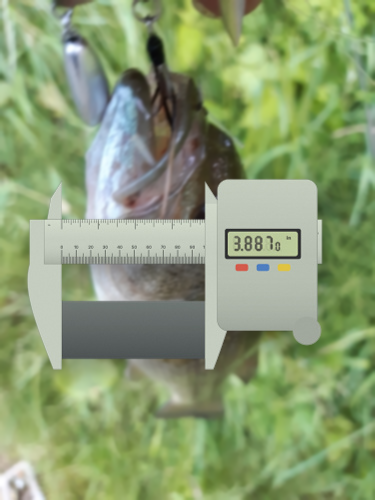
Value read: 3.8870,in
